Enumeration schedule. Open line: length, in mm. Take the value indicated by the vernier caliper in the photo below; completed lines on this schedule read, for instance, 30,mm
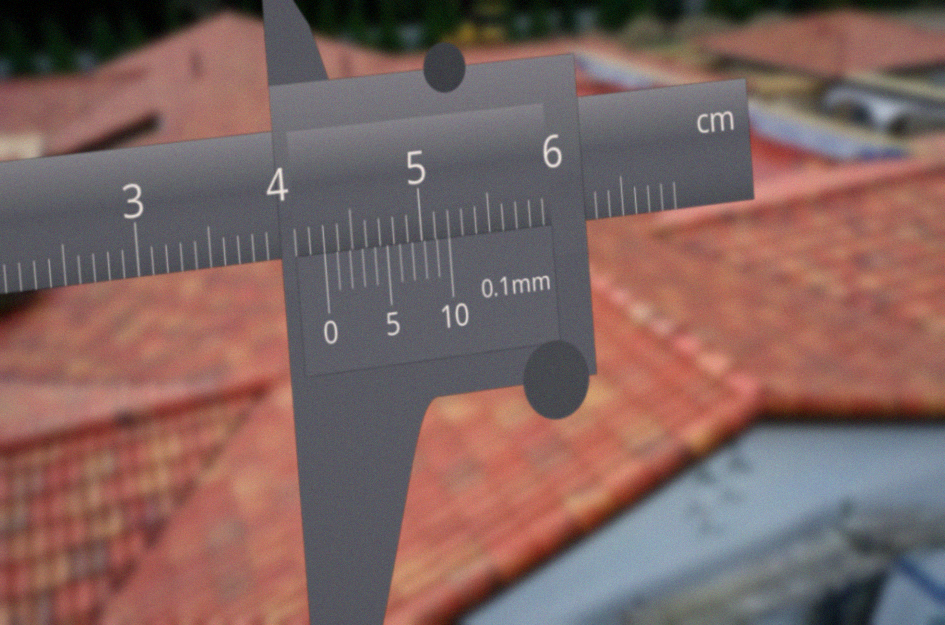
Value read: 43.0,mm
